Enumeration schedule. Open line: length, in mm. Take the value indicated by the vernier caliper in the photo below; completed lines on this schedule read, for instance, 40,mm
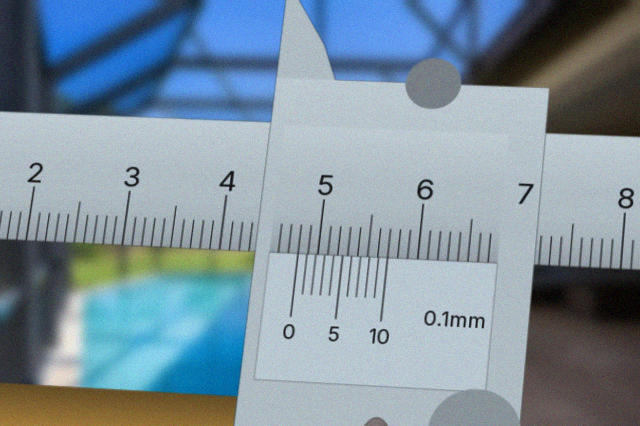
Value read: 48.0,mm
